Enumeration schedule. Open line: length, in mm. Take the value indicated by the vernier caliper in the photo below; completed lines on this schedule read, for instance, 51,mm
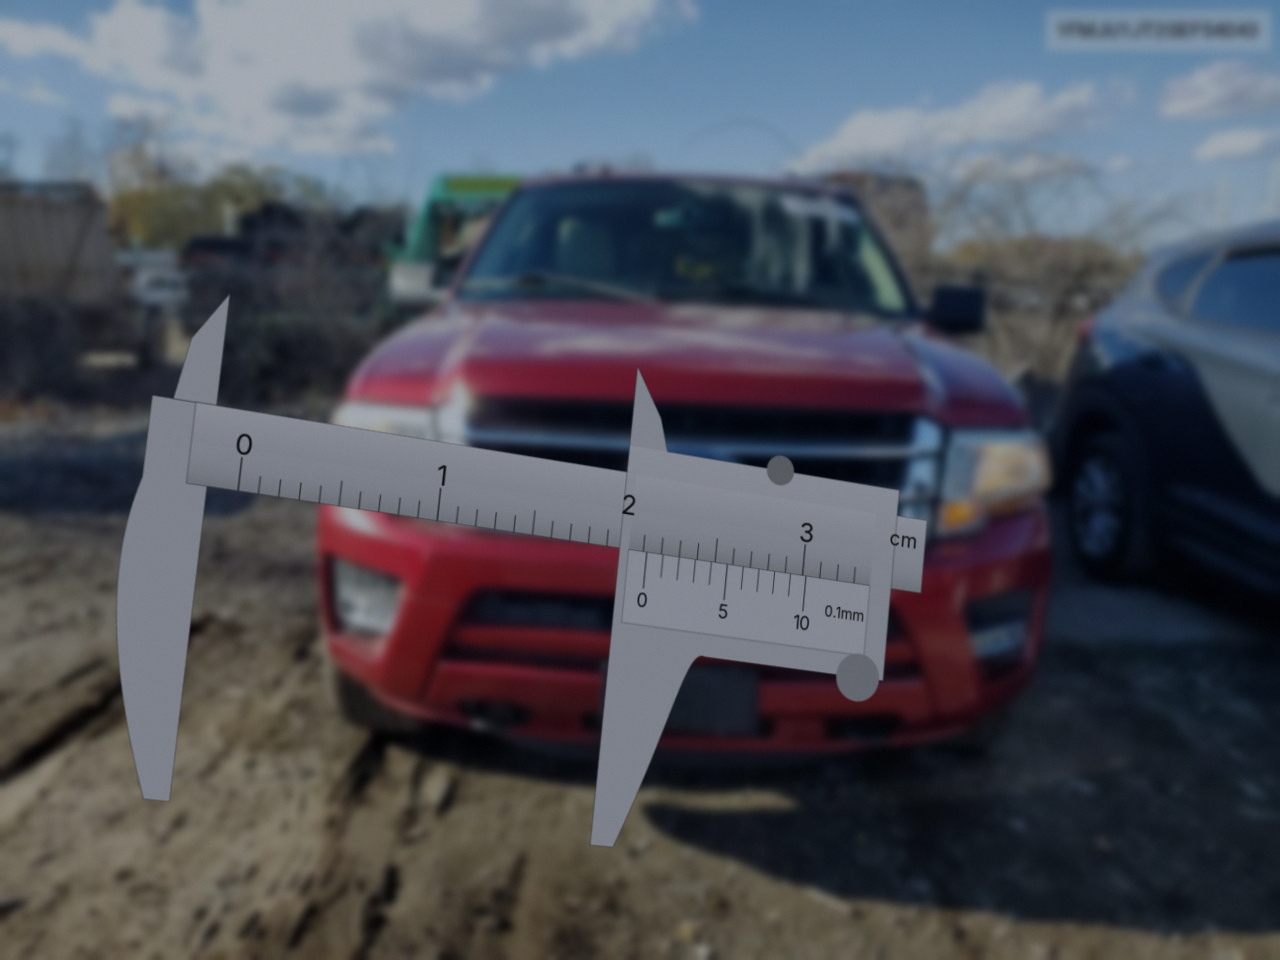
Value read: 21.2,mm
